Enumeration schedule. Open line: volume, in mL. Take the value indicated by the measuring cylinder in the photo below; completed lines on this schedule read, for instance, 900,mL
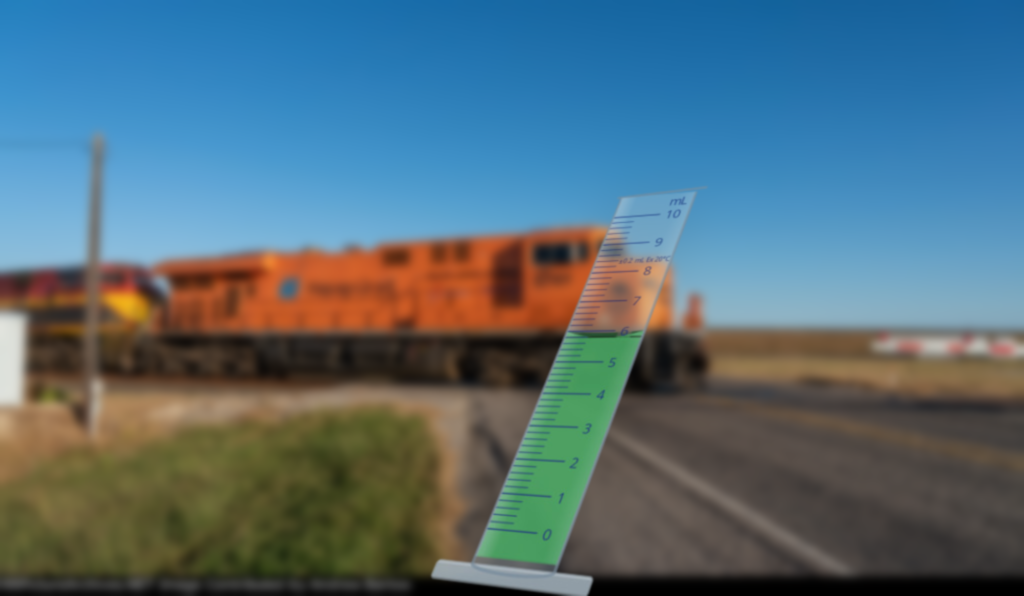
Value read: 5.8,mL
